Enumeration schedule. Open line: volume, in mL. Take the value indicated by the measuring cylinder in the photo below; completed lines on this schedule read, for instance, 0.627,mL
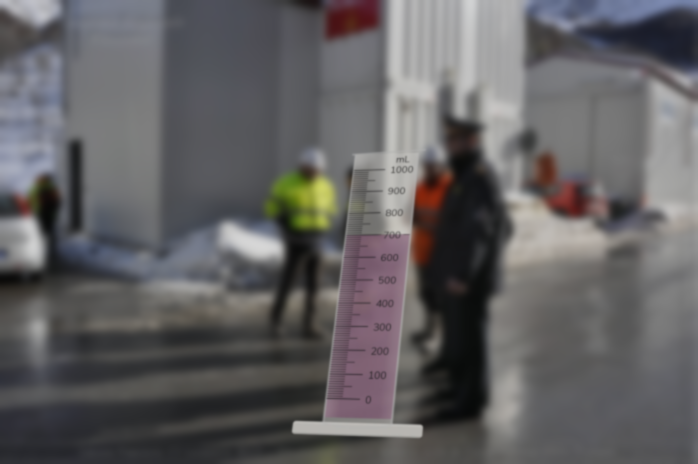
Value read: 700,mL
